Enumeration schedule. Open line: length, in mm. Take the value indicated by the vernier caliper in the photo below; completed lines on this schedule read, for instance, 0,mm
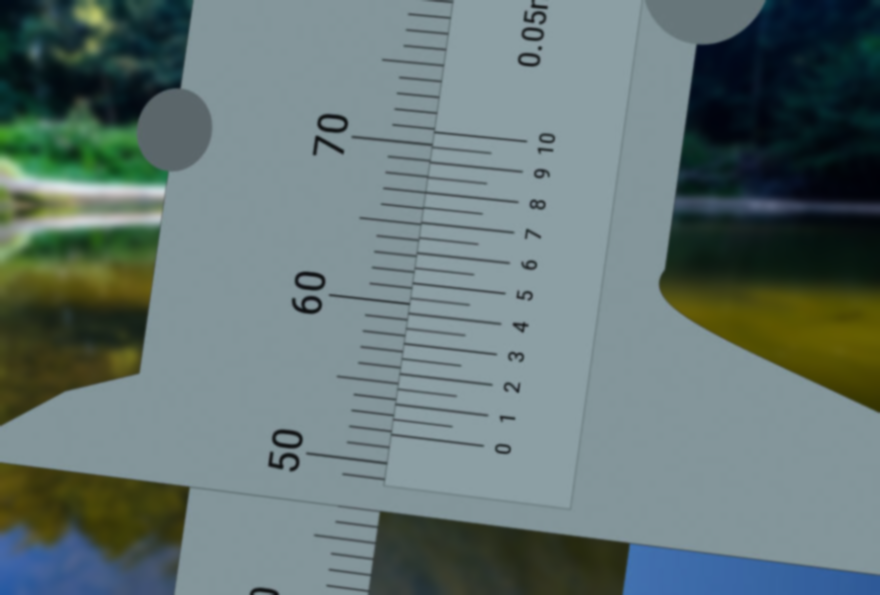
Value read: 51.8,mm
